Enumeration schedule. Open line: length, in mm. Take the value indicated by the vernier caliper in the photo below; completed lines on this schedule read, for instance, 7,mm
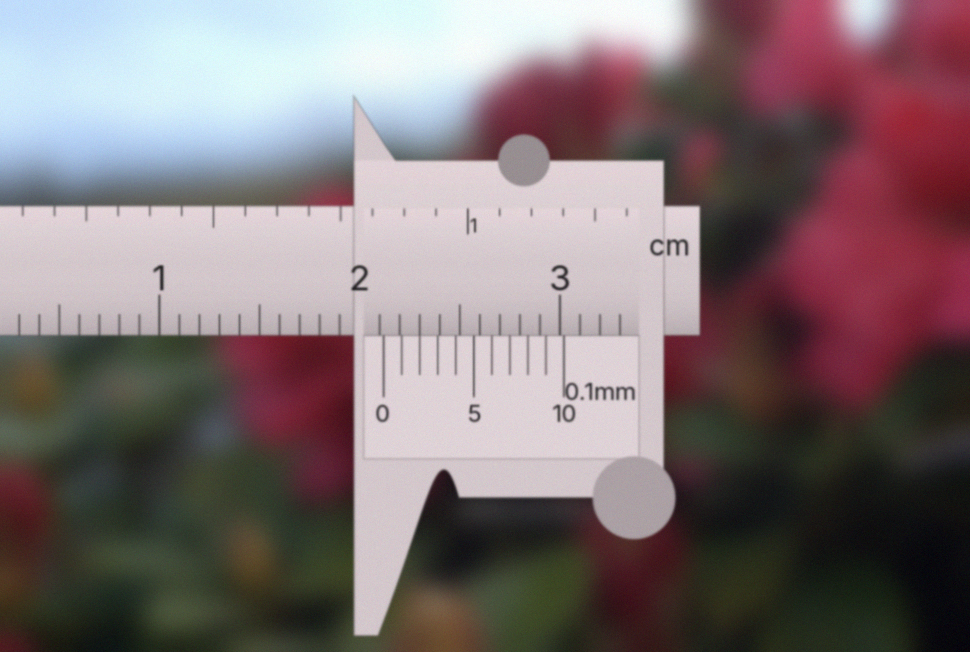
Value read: 21.2,mm
